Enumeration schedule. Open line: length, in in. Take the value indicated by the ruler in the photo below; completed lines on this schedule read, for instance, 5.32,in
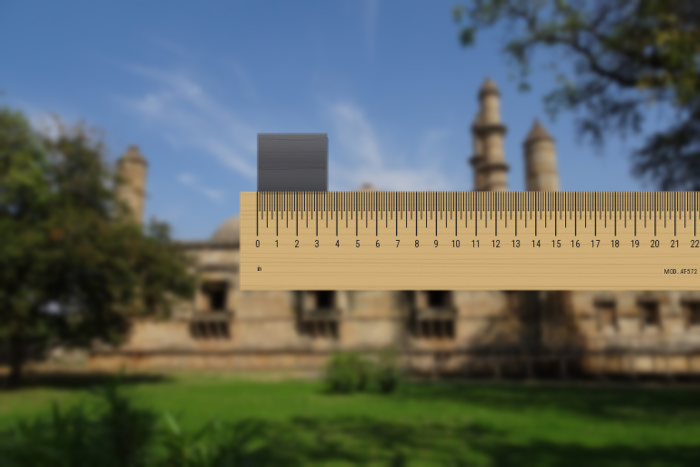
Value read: 3.5,in
